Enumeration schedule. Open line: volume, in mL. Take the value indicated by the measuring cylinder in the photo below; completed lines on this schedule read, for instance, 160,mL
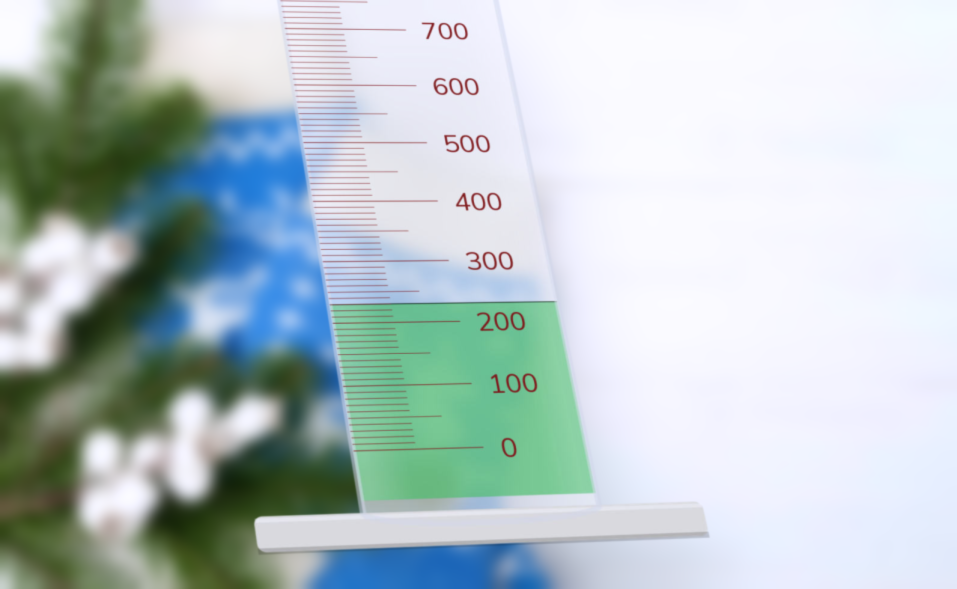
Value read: 230,mL
